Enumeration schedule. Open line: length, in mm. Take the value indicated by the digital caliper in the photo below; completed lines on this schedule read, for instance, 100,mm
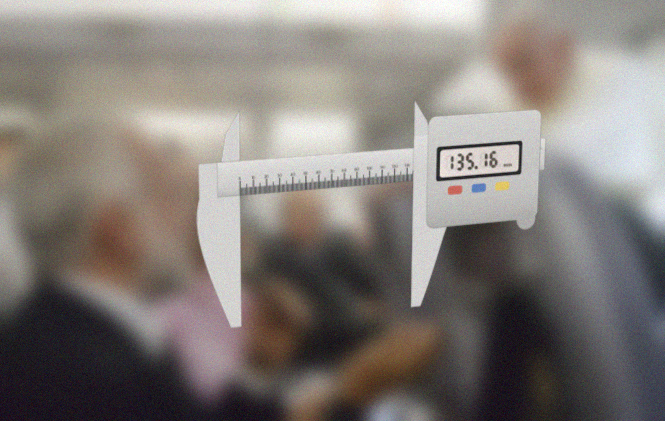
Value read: 135.16,mm
